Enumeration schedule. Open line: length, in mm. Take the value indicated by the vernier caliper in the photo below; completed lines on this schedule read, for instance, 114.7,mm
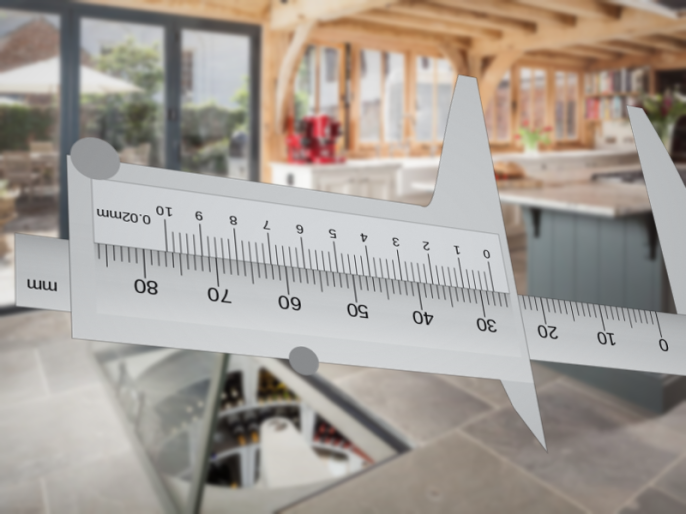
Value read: 27.8,mm
